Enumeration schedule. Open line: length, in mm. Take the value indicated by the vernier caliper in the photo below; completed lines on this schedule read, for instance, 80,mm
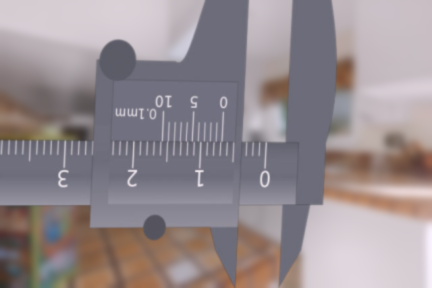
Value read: 6.8,mm
